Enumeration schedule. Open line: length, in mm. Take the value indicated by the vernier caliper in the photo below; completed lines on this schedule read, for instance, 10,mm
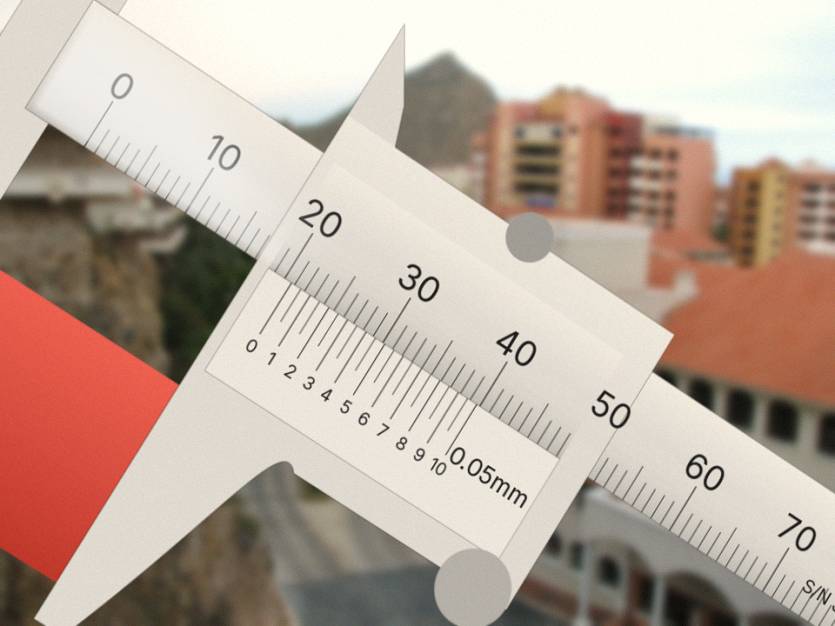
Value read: 20.7,mm
